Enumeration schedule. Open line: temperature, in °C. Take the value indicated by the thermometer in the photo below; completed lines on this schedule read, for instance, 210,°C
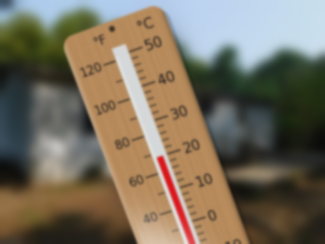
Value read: 20,°C
